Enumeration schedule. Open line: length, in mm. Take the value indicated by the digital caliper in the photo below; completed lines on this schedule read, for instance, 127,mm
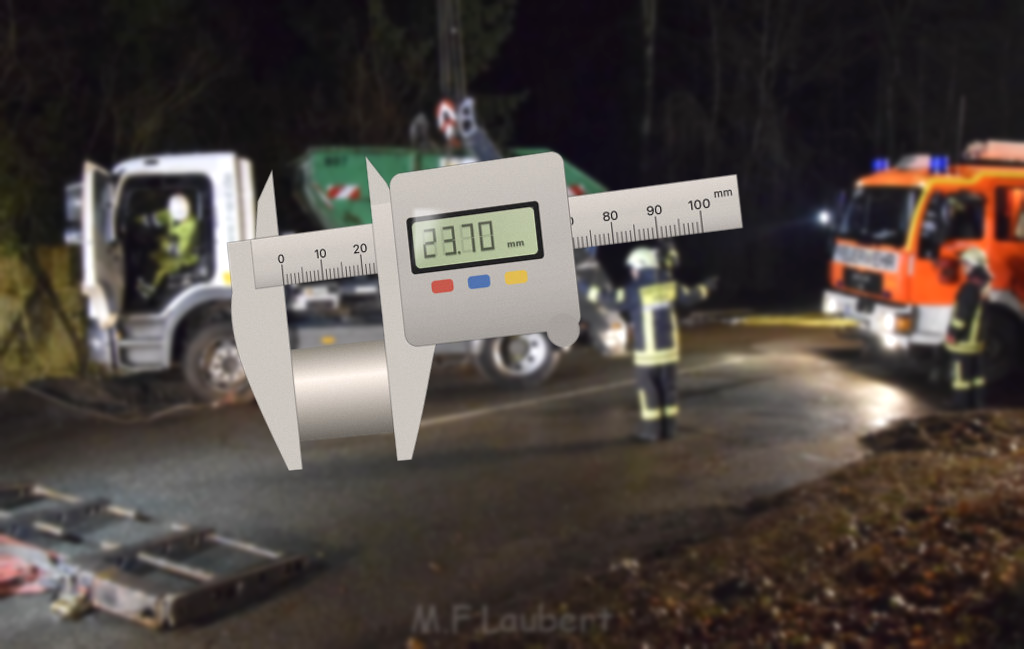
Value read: 23.70,mm
